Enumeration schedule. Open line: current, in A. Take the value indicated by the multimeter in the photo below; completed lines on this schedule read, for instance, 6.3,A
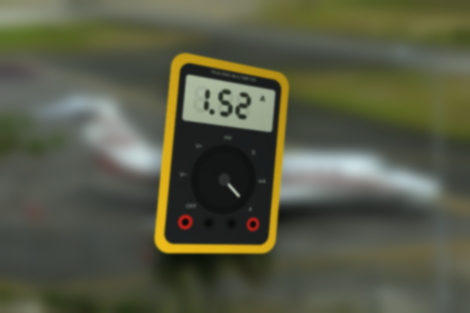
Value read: 1.52,A
